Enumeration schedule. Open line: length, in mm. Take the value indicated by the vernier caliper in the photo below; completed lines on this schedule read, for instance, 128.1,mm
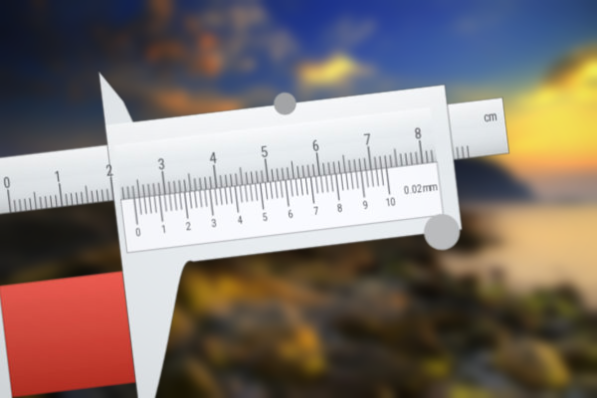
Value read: 24.0,mm
